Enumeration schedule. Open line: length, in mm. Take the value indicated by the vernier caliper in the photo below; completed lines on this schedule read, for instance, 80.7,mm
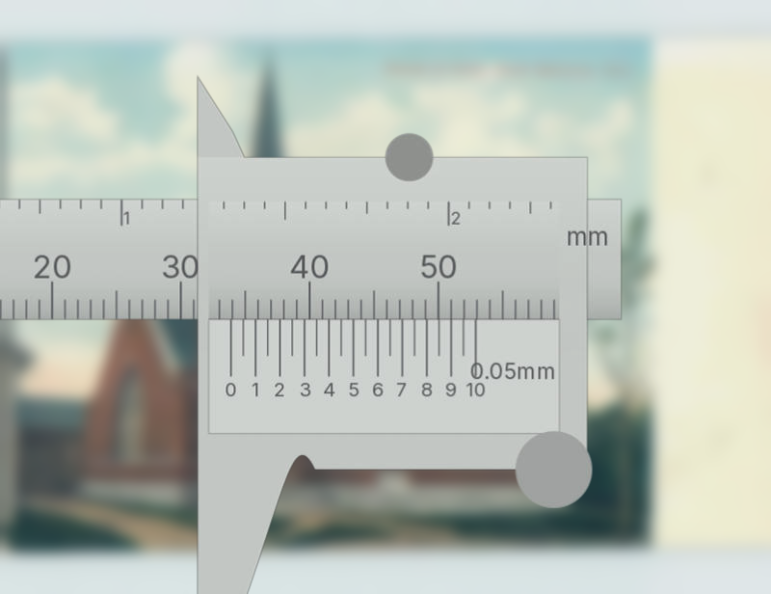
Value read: 33.9,mm
